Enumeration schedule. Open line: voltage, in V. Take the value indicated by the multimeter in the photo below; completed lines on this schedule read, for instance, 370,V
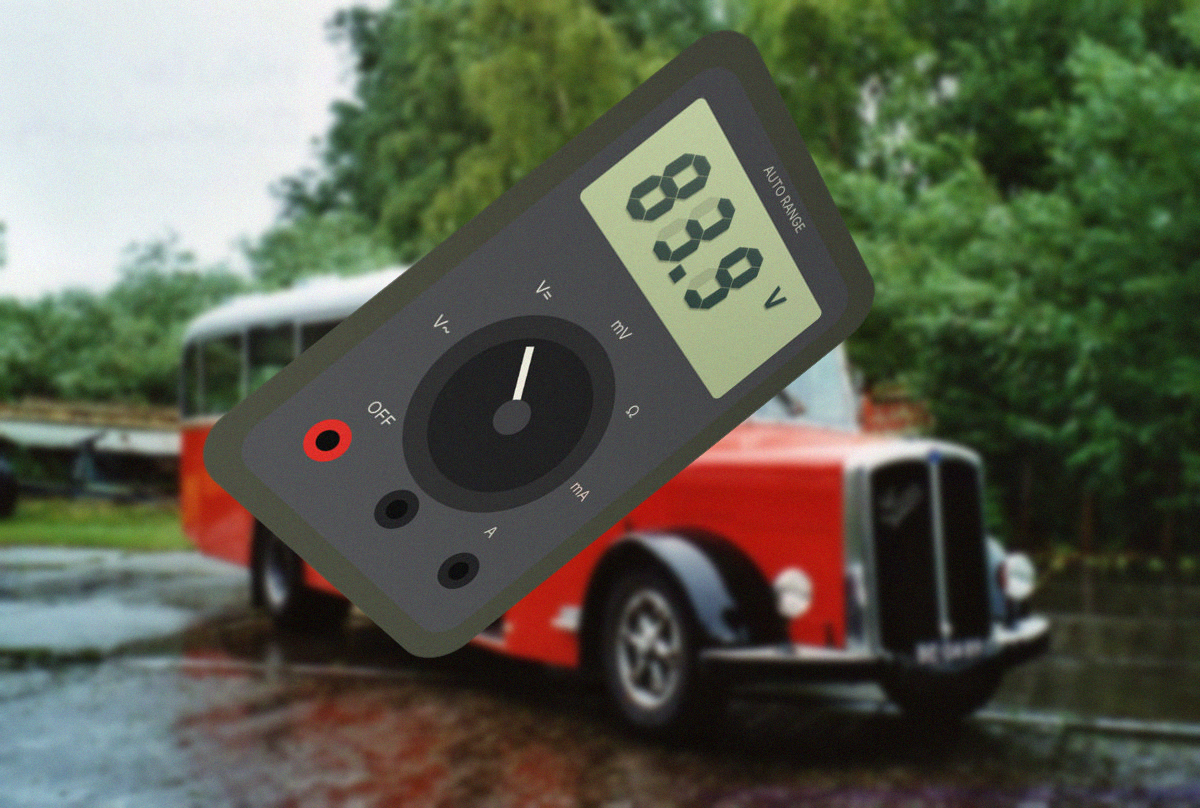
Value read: 83.9,V
